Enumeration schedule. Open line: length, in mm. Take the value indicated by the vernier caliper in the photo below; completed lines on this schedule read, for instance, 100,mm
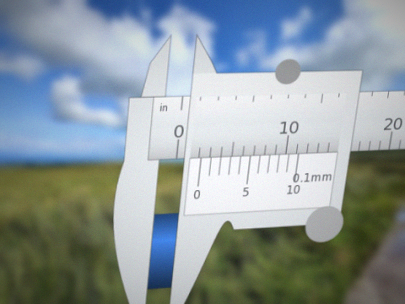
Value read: 2.2,mm
